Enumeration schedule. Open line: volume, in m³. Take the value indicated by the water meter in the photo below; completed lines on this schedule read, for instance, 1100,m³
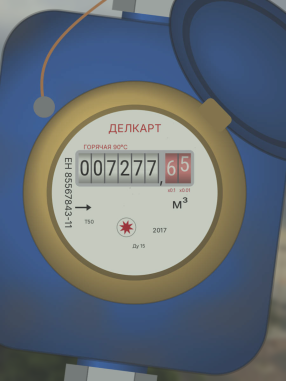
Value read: 7277.65,m³
